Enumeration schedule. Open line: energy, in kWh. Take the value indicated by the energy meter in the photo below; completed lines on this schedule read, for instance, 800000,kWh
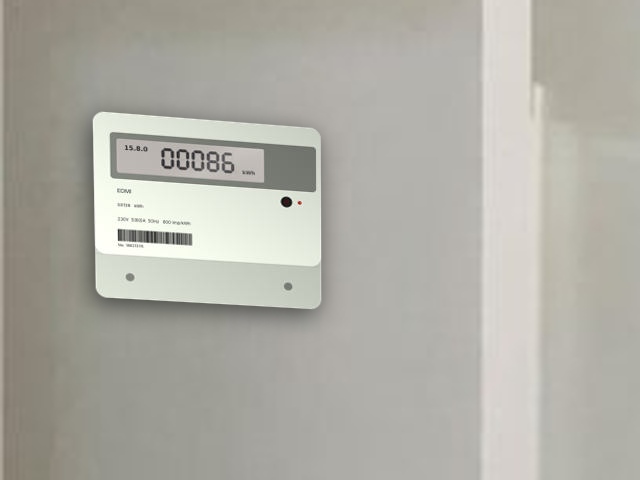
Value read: 86,kWh
